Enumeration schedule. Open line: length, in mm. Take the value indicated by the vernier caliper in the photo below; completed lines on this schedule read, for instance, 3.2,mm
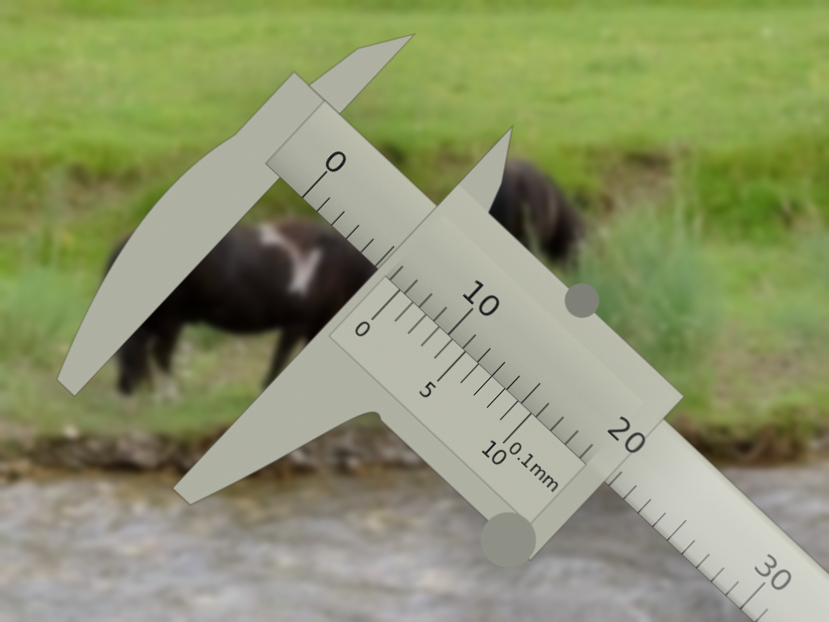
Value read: 6.7,mm
